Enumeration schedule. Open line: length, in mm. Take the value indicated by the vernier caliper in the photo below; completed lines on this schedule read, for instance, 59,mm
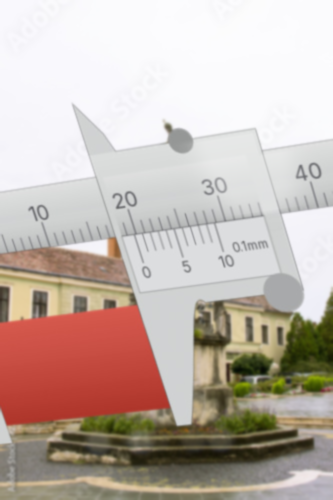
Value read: 19.8,mm
